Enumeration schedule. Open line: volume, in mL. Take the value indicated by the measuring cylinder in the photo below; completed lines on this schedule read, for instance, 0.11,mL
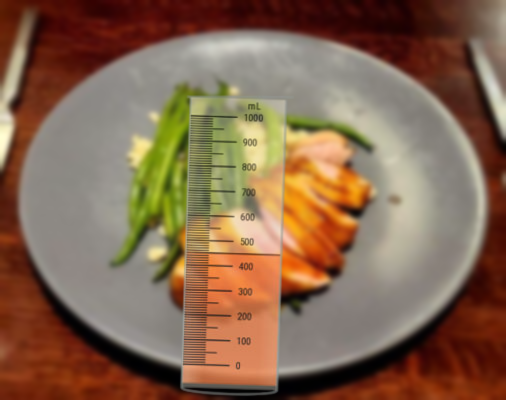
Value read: 450,mL
